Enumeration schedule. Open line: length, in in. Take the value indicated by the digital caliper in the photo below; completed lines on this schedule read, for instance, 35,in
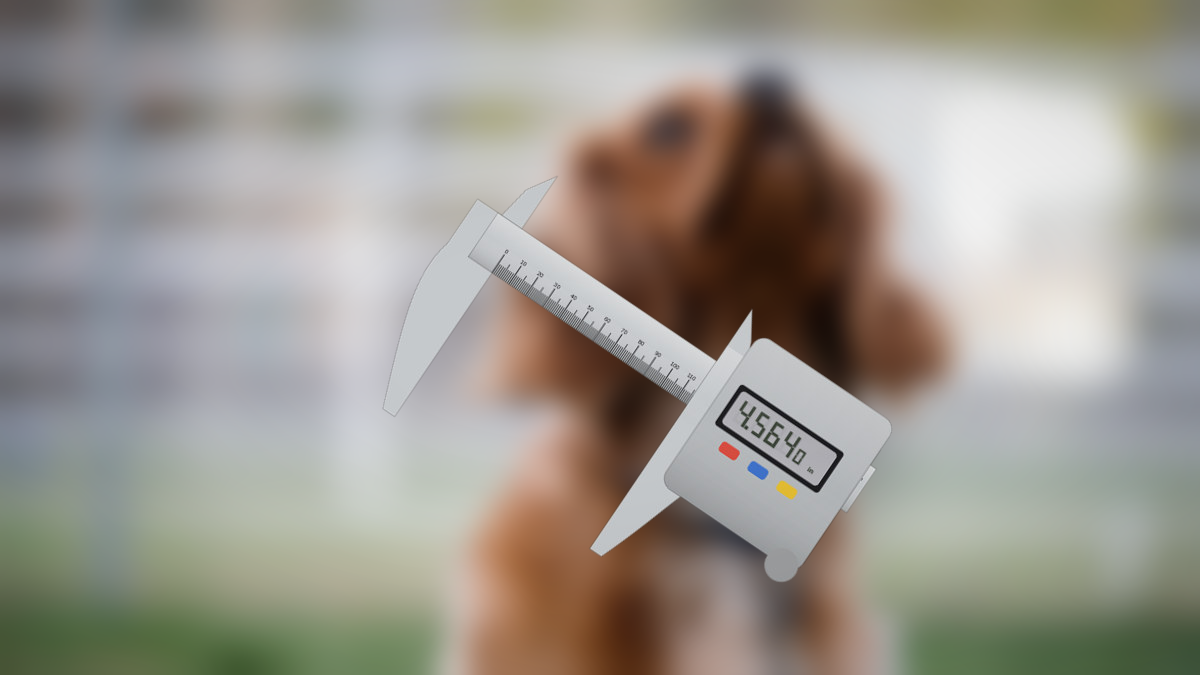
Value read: 4.5640,in
